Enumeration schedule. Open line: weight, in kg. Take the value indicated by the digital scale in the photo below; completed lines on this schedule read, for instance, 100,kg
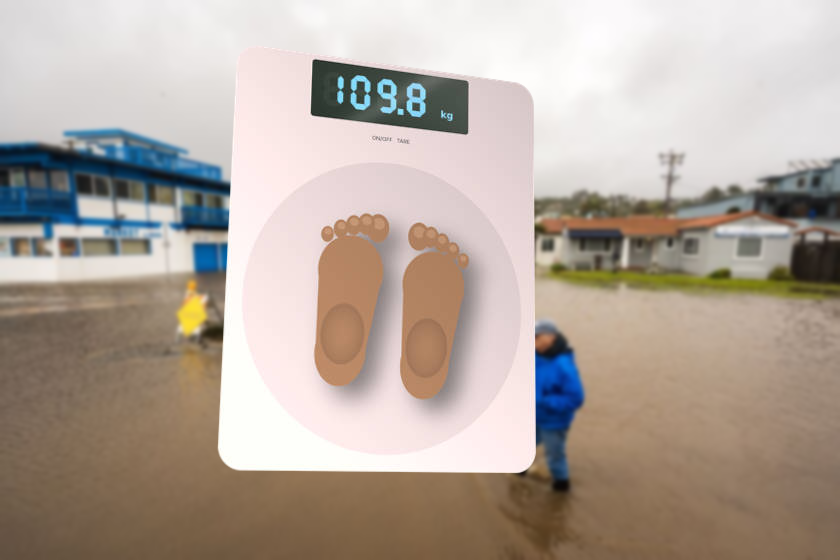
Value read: 109.8,kg
